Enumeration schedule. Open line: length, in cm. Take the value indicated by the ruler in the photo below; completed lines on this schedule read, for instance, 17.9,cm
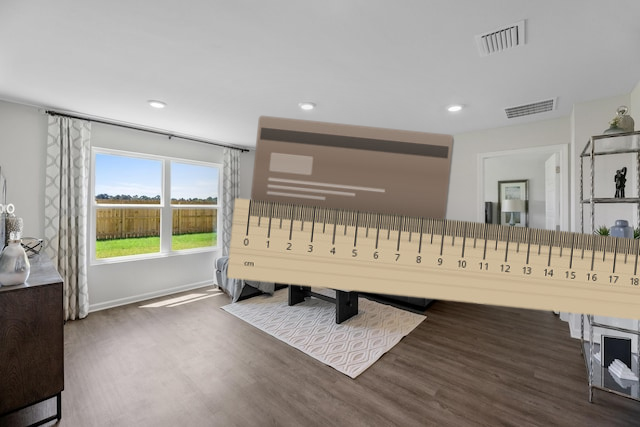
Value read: 9,cm
